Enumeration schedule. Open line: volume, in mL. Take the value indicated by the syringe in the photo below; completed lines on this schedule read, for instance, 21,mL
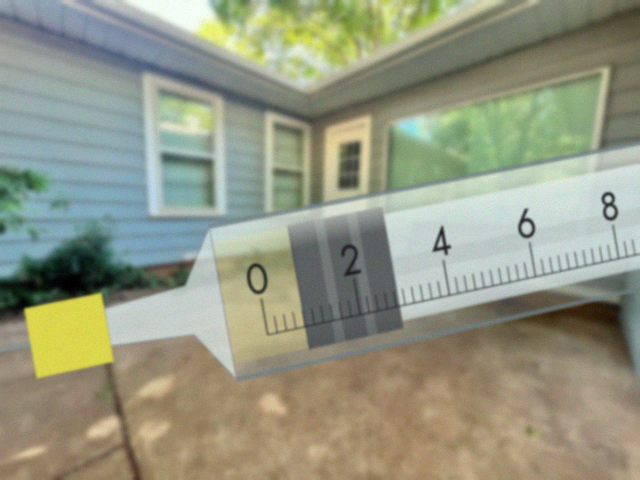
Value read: 0.8,mL
